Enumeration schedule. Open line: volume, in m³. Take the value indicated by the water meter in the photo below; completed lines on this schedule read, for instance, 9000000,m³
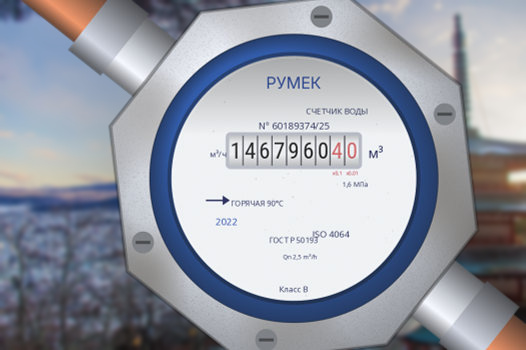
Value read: 1467960.40,m³
